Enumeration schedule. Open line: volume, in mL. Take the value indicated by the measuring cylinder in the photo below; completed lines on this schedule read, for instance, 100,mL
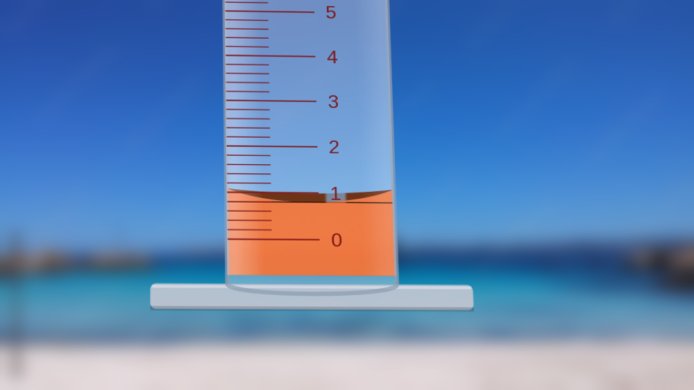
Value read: 0.8,mL
